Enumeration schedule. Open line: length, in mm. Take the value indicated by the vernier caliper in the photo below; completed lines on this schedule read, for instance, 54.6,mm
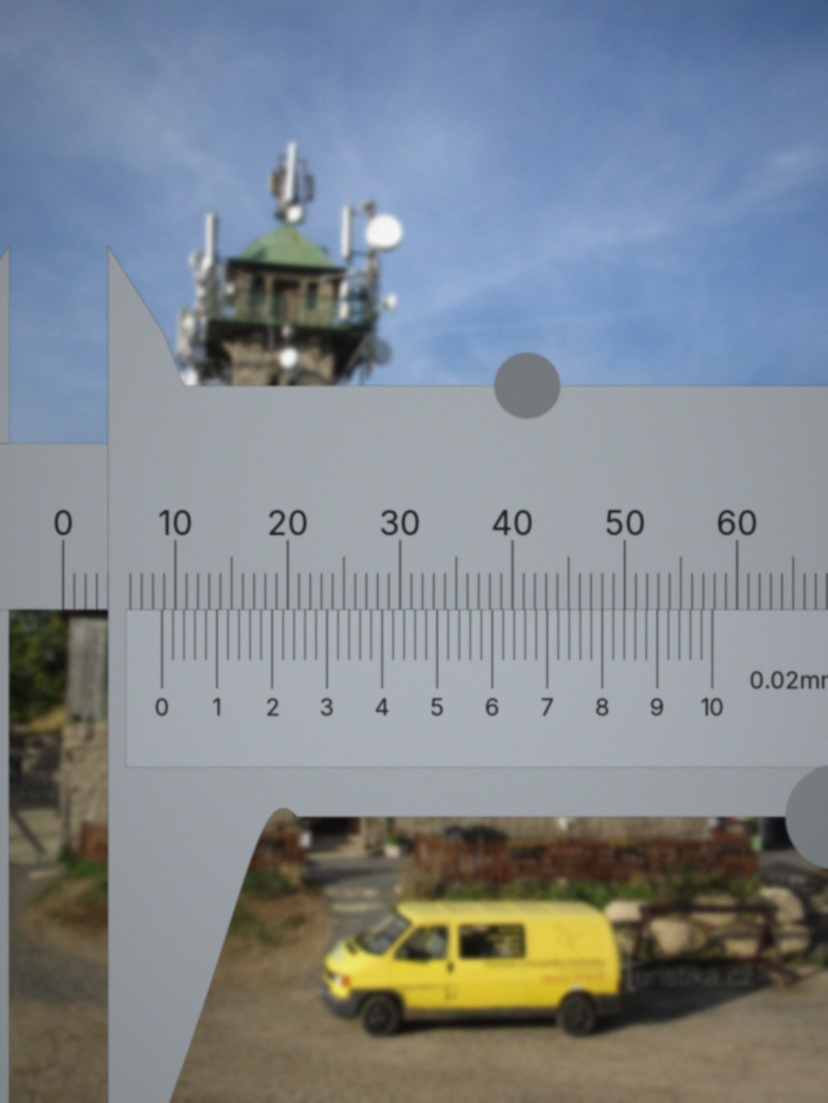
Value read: 8.8,mm
